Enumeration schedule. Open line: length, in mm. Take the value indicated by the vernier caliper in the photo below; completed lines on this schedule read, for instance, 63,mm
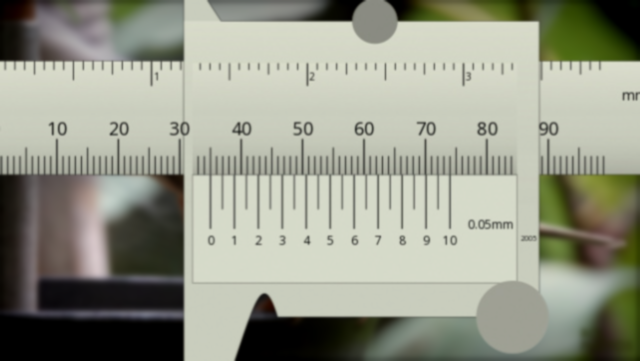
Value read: 35.0,mm
